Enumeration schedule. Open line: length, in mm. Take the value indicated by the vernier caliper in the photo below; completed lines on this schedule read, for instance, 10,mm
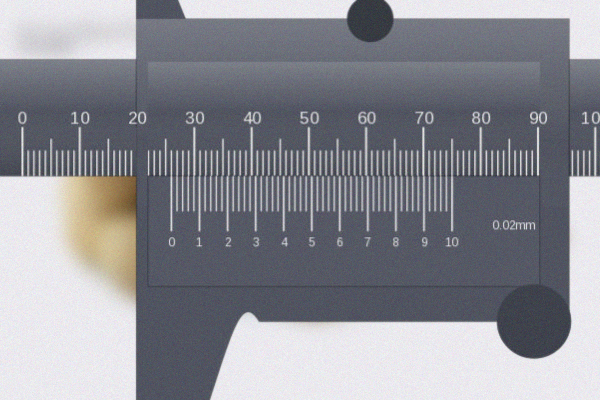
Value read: 26.0,mm
